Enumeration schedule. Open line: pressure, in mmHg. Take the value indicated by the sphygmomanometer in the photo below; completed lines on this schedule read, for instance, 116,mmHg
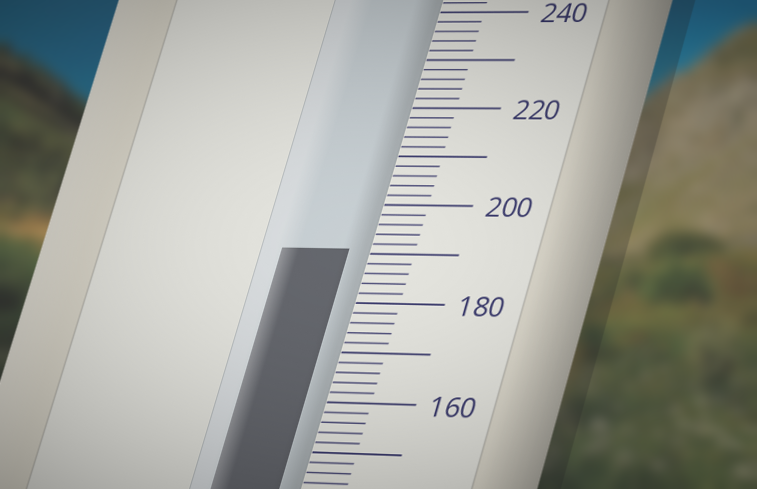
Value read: 191,mmHg
